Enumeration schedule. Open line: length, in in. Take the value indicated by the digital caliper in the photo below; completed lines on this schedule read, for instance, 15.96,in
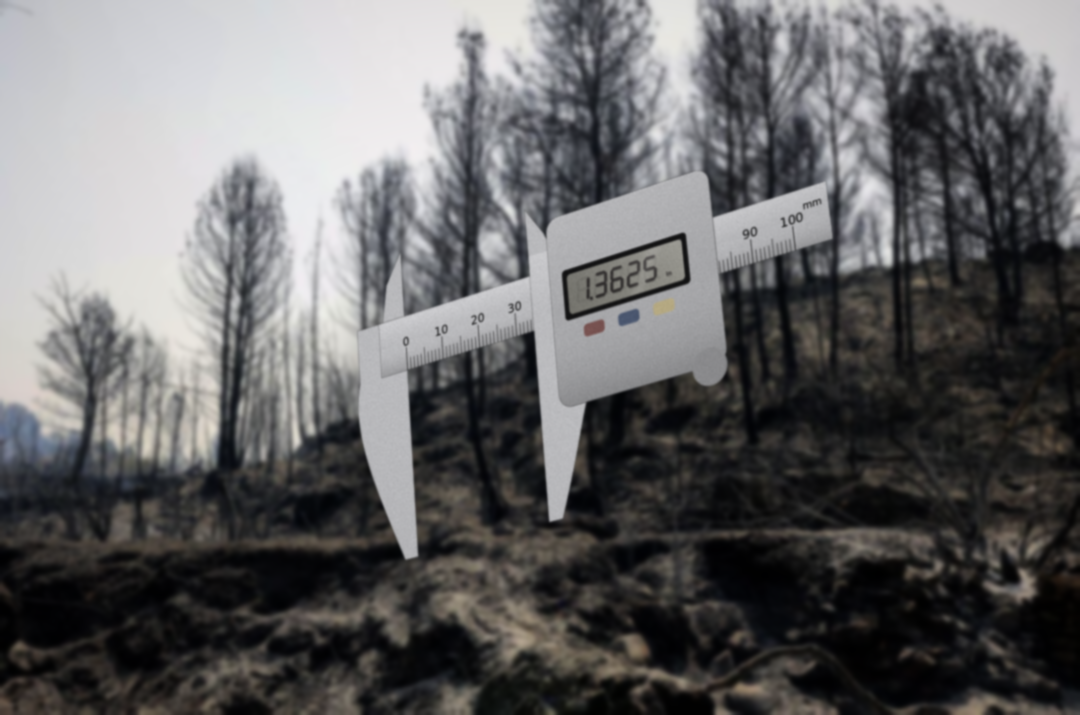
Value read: 1.3625,in
